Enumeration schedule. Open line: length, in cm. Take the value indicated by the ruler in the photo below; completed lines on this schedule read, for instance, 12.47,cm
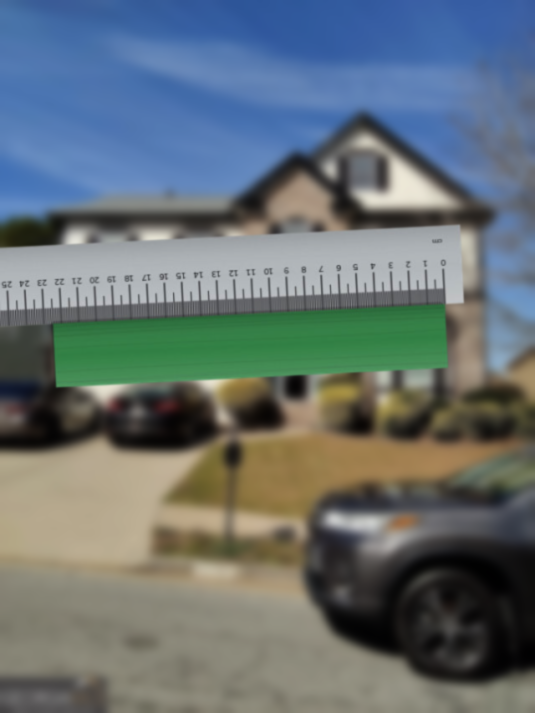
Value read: 22.5,cm
